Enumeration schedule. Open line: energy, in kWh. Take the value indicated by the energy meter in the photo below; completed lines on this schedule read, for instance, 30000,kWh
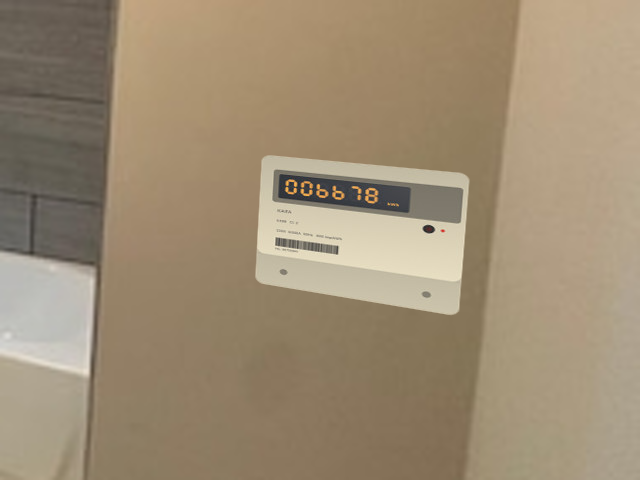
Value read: 6678,kWh
